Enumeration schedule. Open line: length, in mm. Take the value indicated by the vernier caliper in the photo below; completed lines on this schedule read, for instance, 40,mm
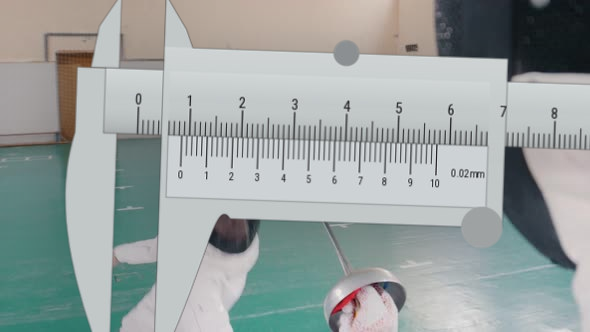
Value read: 8.5,mm
